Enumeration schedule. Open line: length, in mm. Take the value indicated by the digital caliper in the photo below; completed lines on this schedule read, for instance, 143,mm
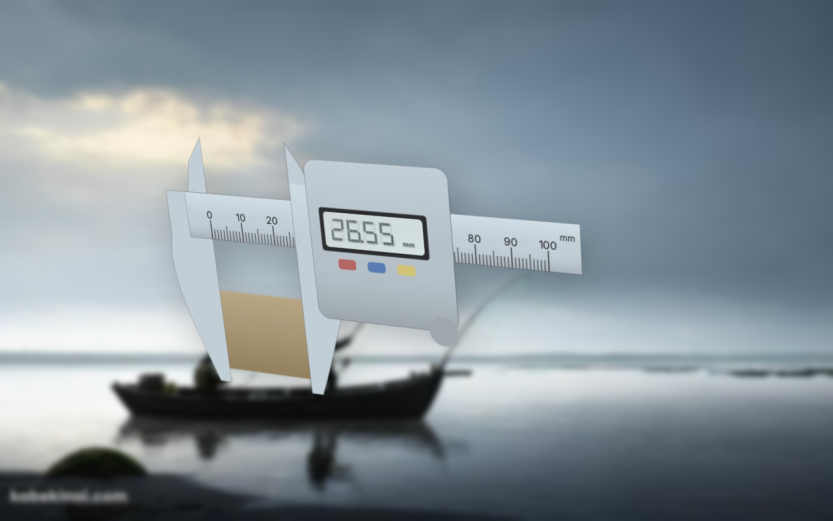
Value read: 26.55,mm
